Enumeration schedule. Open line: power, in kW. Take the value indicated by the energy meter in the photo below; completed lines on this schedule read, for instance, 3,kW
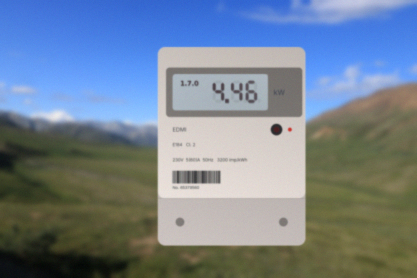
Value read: 4.46,kW
